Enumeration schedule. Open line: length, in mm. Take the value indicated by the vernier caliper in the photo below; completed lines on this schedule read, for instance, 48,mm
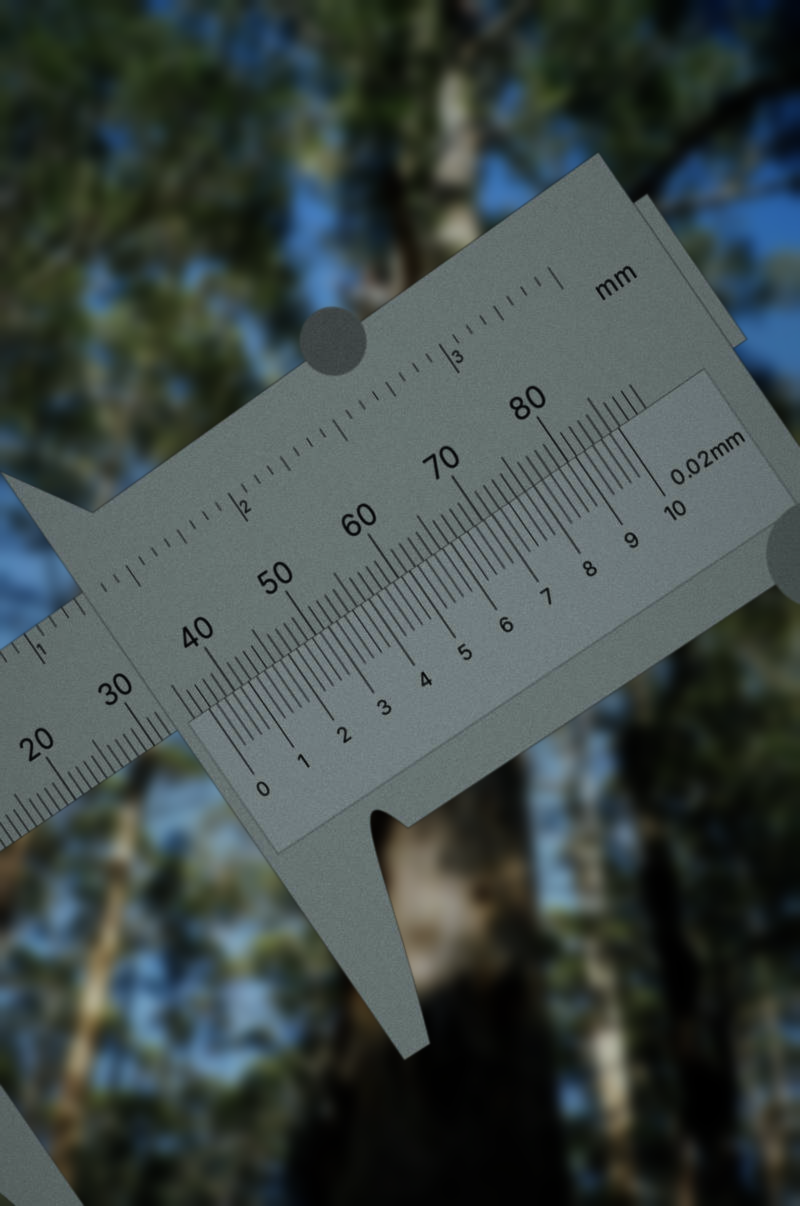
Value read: 36.8,mm
